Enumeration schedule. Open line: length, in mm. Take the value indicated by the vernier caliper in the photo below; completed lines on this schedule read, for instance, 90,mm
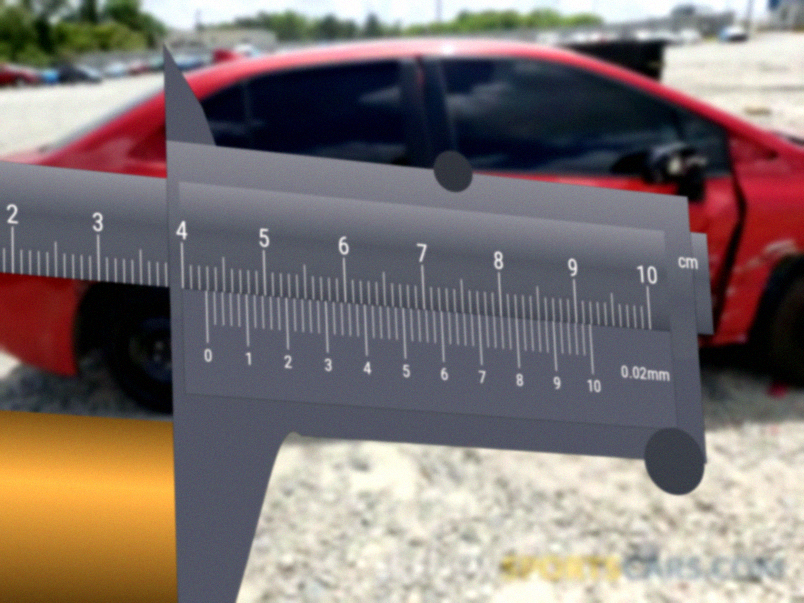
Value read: 42.8,mm
